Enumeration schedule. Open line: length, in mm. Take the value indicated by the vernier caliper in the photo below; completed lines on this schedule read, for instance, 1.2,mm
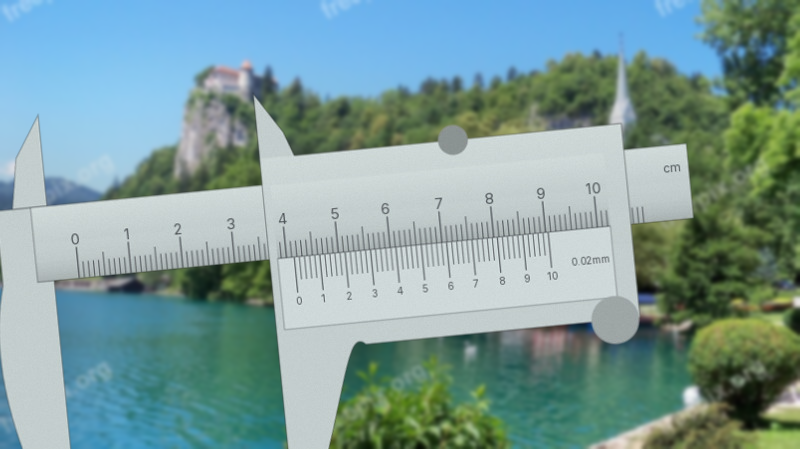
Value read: 41.5,mm
